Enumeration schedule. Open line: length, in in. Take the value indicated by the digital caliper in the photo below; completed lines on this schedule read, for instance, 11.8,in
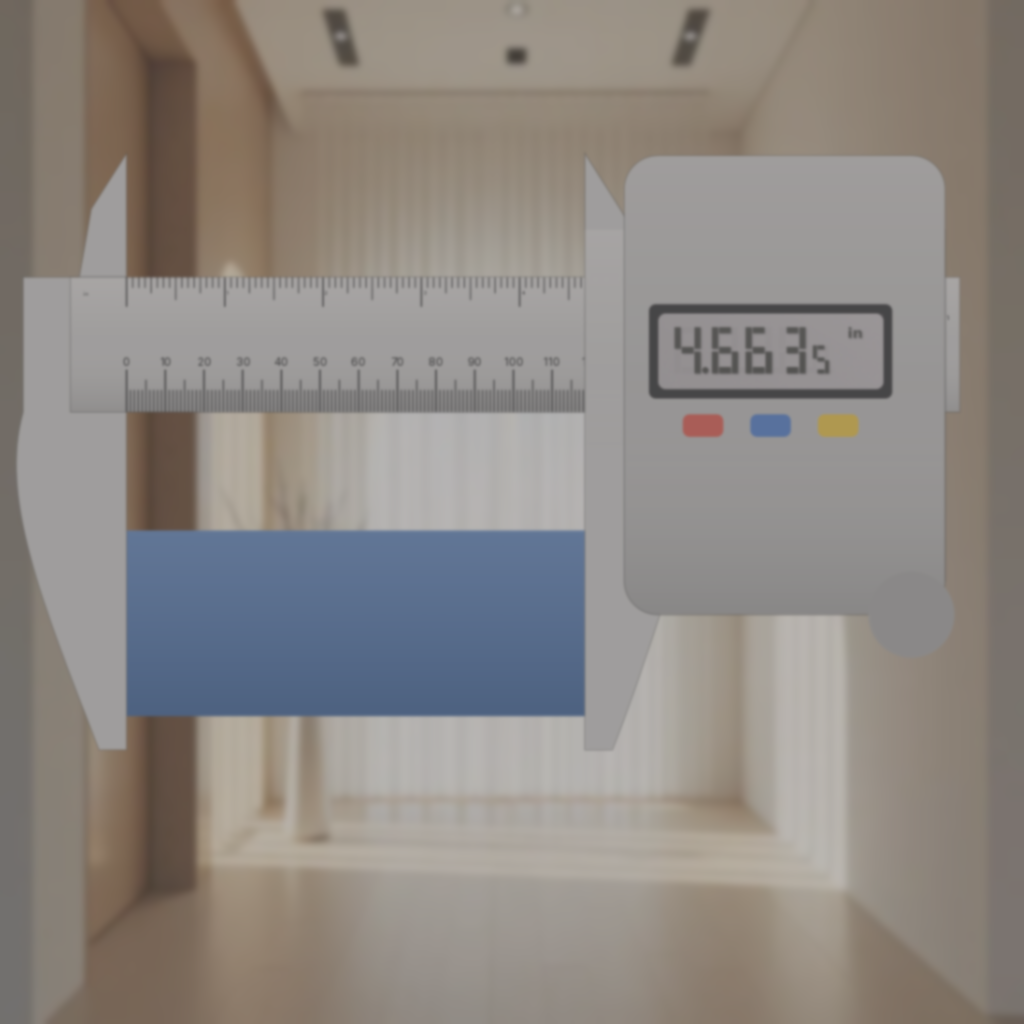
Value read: 4.6635,in
